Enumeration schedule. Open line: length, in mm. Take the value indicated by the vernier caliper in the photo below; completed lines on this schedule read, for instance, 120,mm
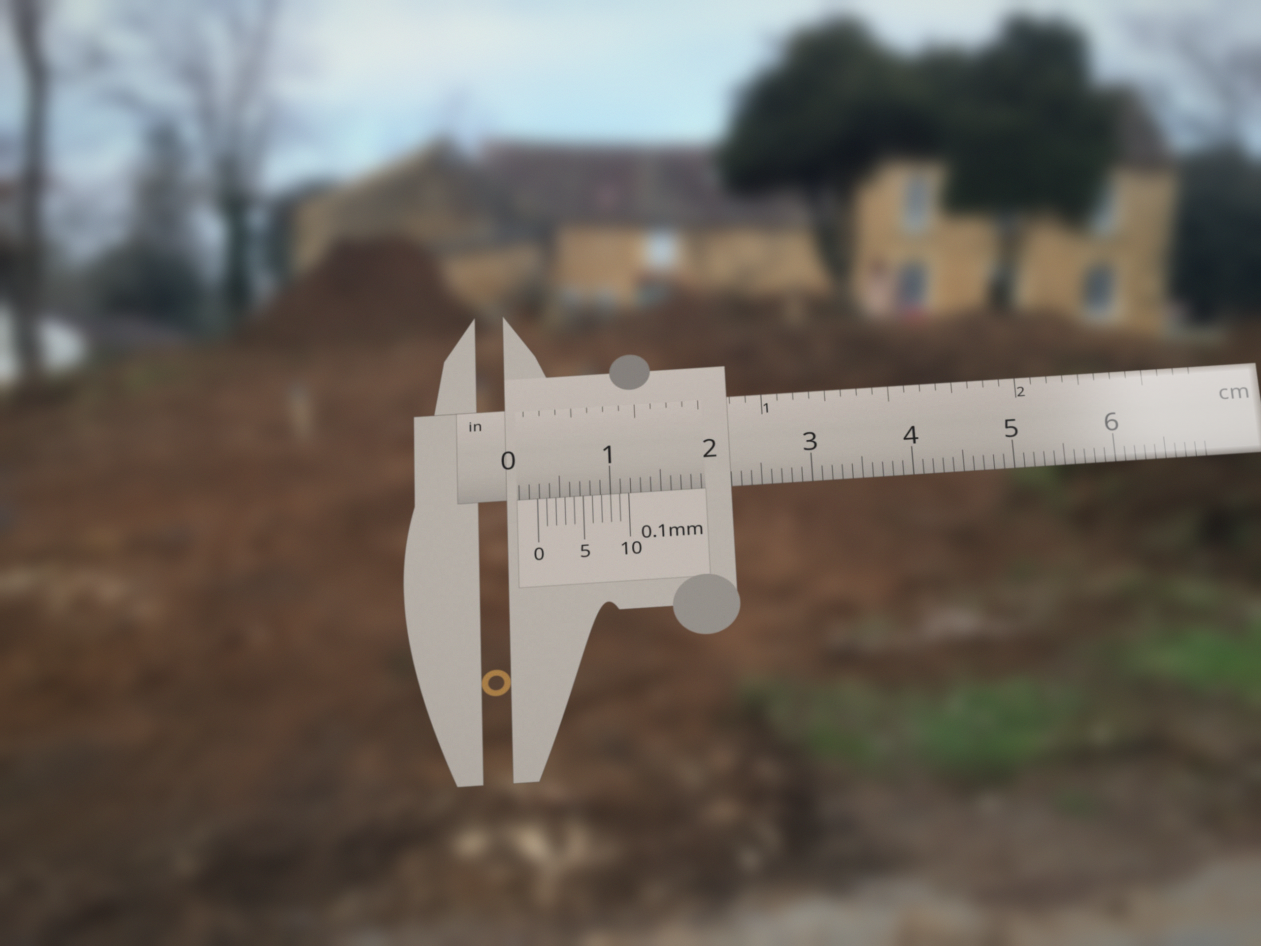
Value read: 2.8,mm
